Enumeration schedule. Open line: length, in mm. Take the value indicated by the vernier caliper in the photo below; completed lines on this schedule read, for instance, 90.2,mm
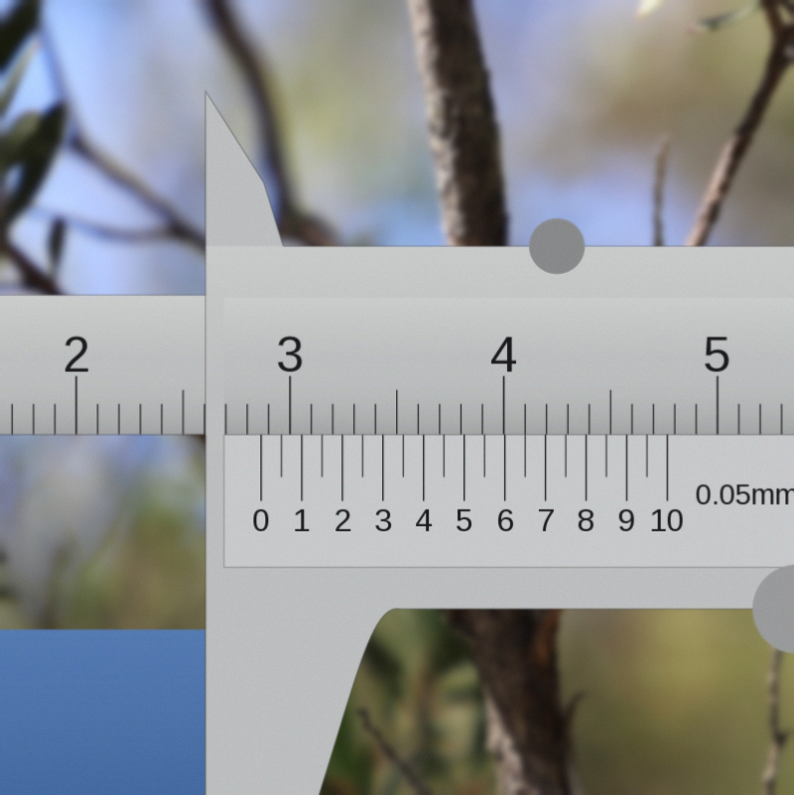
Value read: 28.65,mm
